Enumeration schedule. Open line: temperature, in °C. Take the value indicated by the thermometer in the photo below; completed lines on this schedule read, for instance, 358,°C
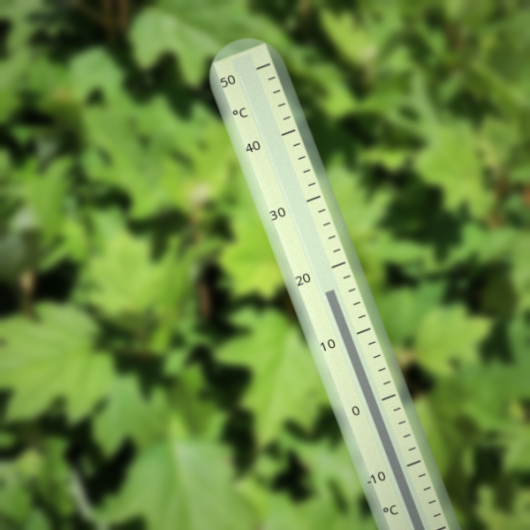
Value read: 17,°C
